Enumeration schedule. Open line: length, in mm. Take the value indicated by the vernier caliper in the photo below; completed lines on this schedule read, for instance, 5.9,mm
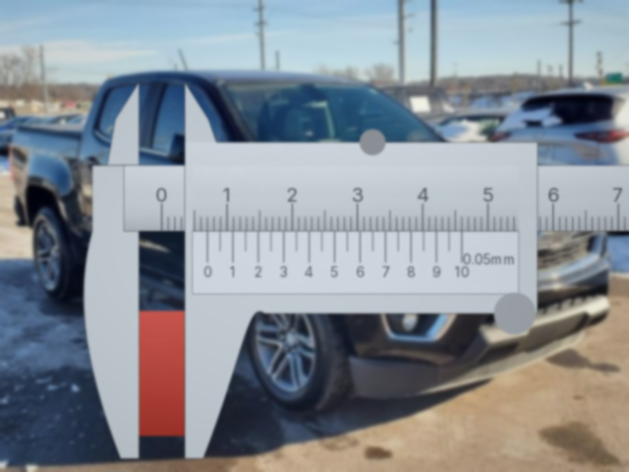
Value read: 7.0,mm
